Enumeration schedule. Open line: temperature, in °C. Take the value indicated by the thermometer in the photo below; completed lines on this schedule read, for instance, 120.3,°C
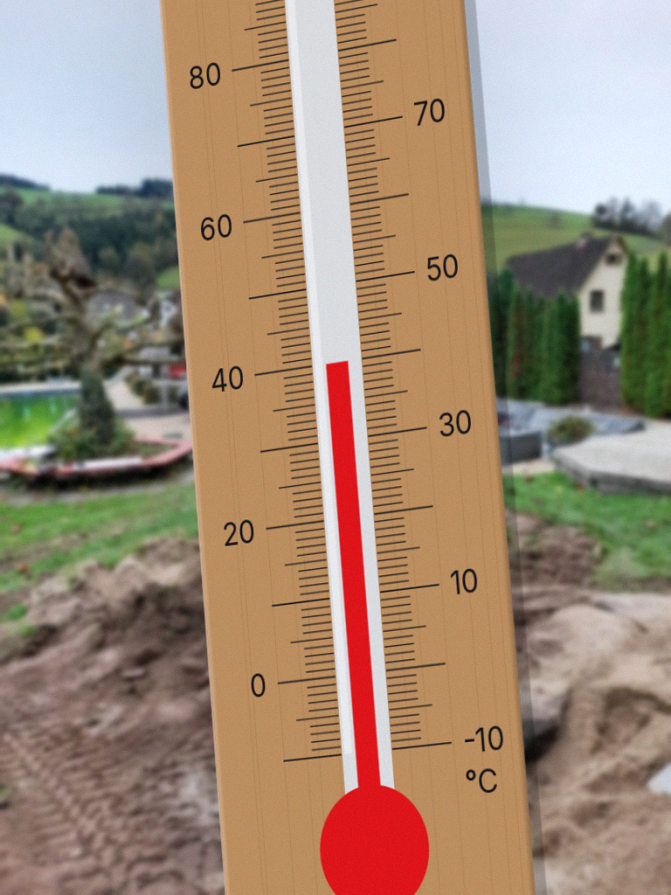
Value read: 40,°C
